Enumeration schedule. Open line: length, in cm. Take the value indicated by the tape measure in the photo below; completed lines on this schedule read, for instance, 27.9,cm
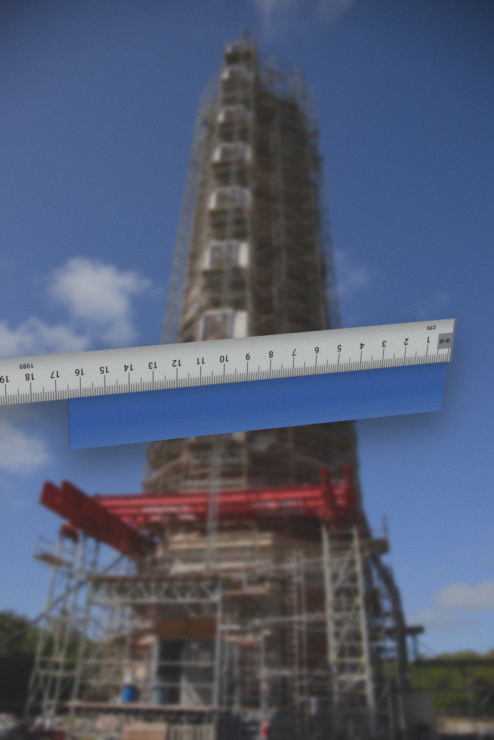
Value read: 16.5,cm
